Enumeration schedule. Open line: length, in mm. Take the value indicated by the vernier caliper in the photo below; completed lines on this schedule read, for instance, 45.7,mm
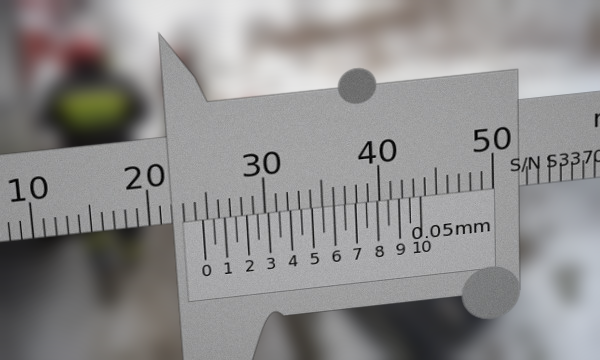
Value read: 24.6,mm
